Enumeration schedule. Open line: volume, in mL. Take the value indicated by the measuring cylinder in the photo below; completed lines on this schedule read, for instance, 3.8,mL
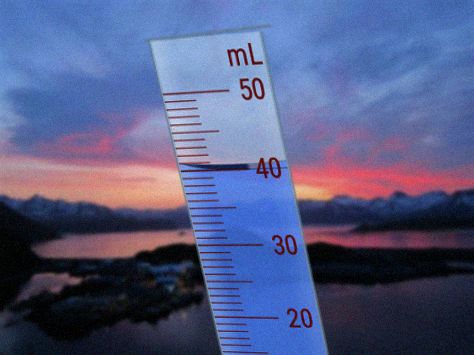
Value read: 40,mL
